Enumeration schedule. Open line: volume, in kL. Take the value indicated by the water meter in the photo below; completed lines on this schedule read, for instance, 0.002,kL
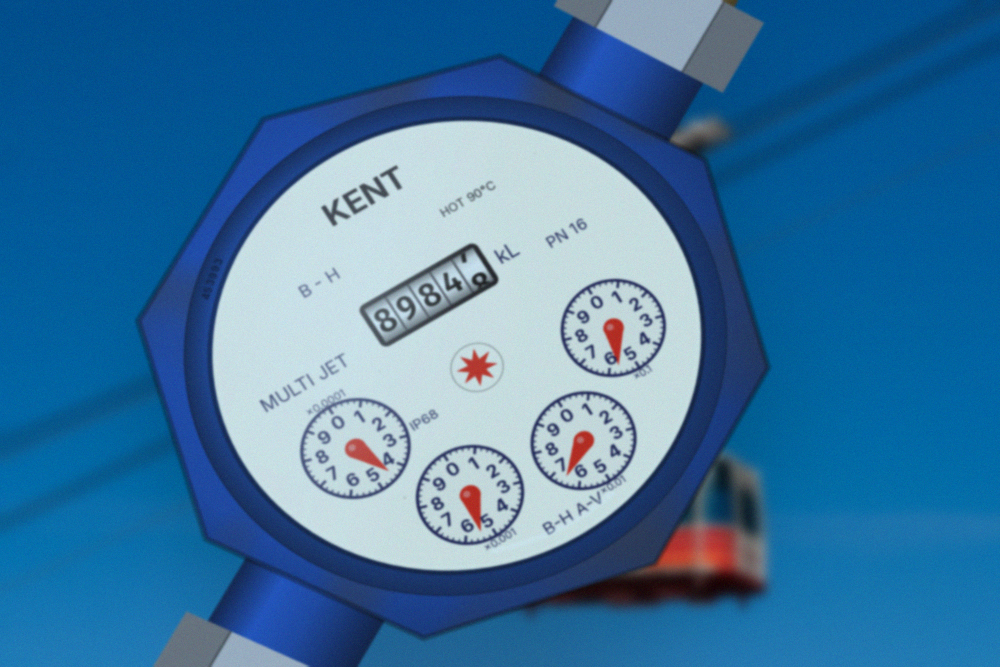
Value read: 89847.5654,kL
